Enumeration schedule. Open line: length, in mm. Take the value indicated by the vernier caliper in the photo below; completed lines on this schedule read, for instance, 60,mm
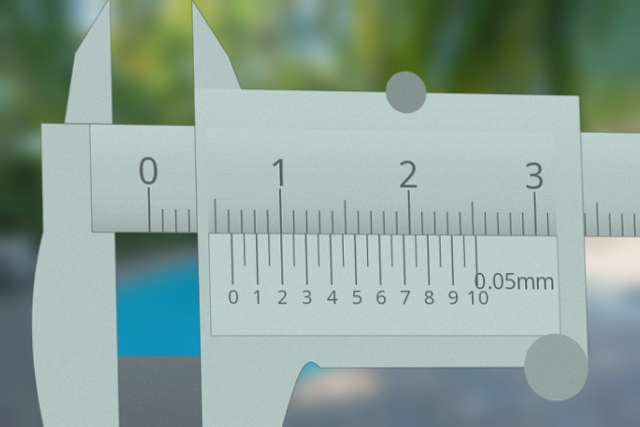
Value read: 6.2,mm
